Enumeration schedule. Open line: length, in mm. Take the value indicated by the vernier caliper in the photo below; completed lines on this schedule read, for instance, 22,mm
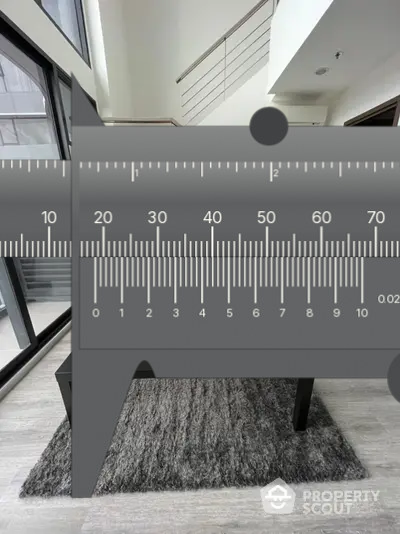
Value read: 18.5,mm
